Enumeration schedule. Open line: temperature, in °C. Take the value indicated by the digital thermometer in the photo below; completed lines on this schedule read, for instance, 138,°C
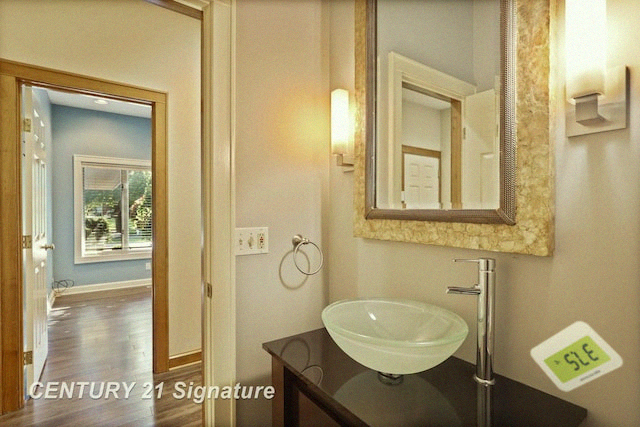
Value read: 37.5,°C
